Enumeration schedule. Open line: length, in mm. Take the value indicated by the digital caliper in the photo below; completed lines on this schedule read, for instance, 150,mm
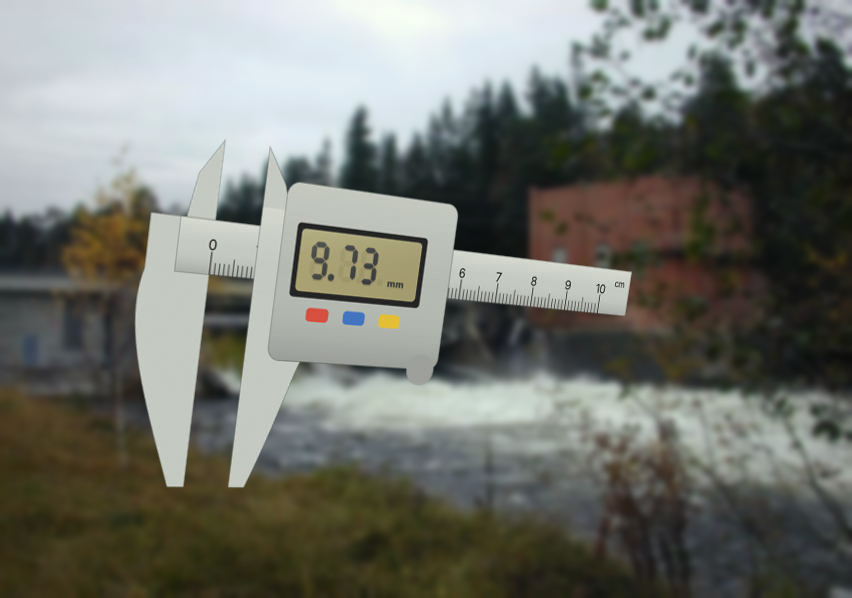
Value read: 9.73,mm
